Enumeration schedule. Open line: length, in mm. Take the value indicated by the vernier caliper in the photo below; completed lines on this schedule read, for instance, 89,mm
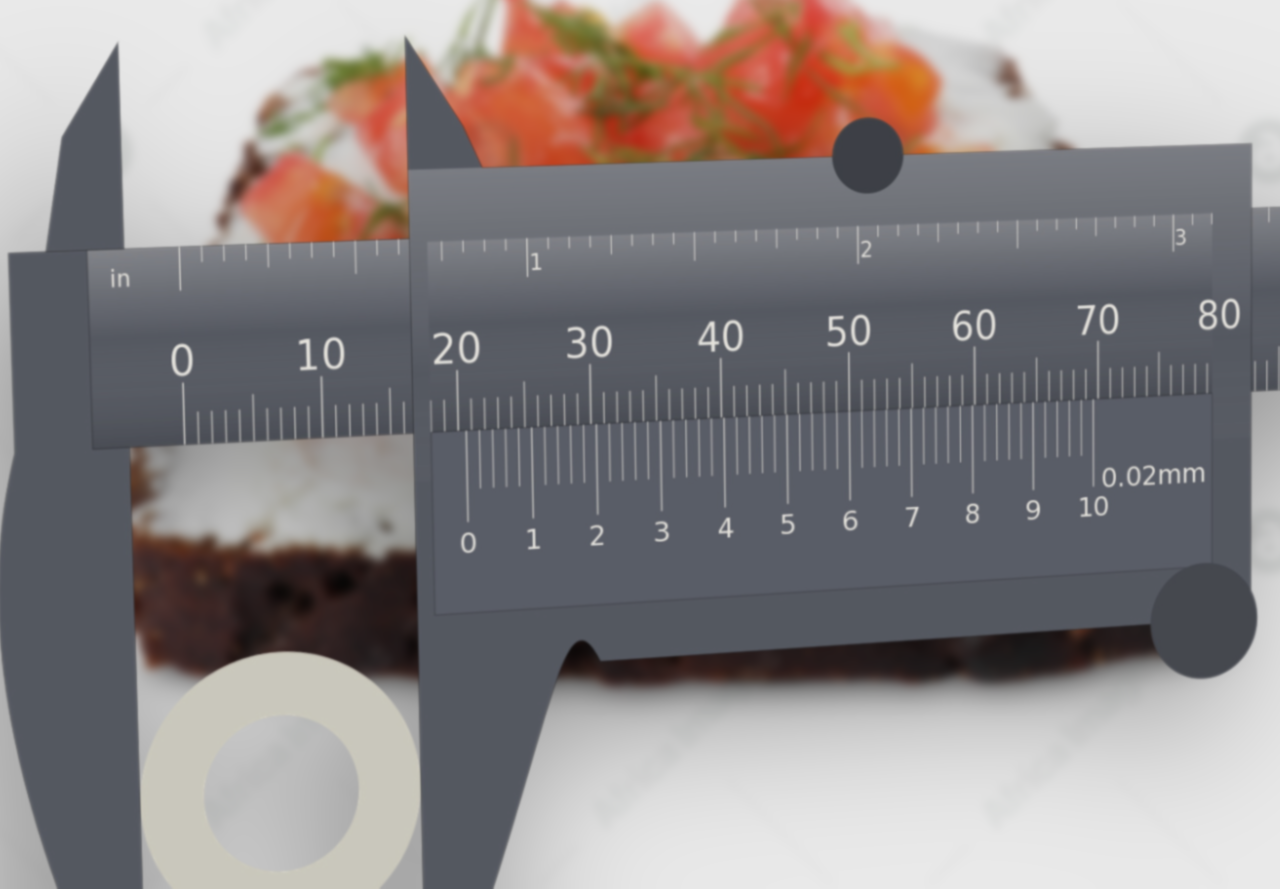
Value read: 20.6,mm
